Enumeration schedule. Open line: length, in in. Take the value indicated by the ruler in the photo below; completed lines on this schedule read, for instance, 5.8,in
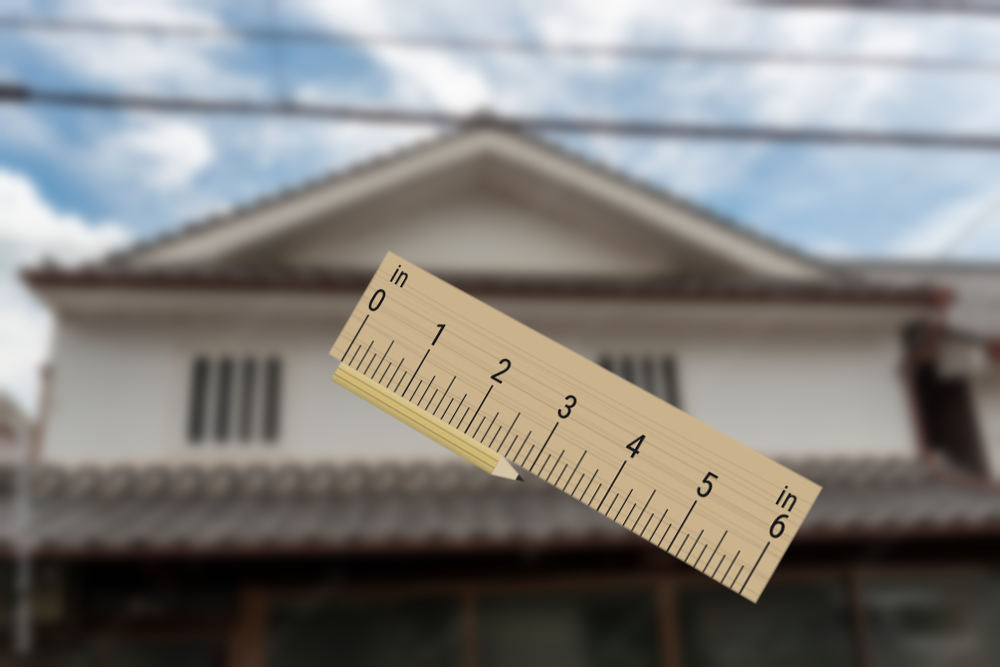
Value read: 3,in
